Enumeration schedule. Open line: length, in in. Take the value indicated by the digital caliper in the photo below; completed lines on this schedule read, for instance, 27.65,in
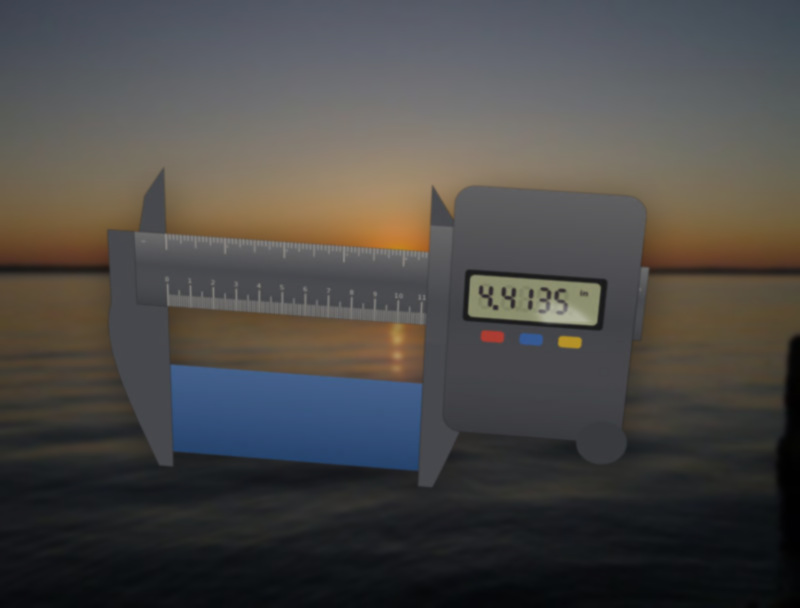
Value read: 4.4135,in
